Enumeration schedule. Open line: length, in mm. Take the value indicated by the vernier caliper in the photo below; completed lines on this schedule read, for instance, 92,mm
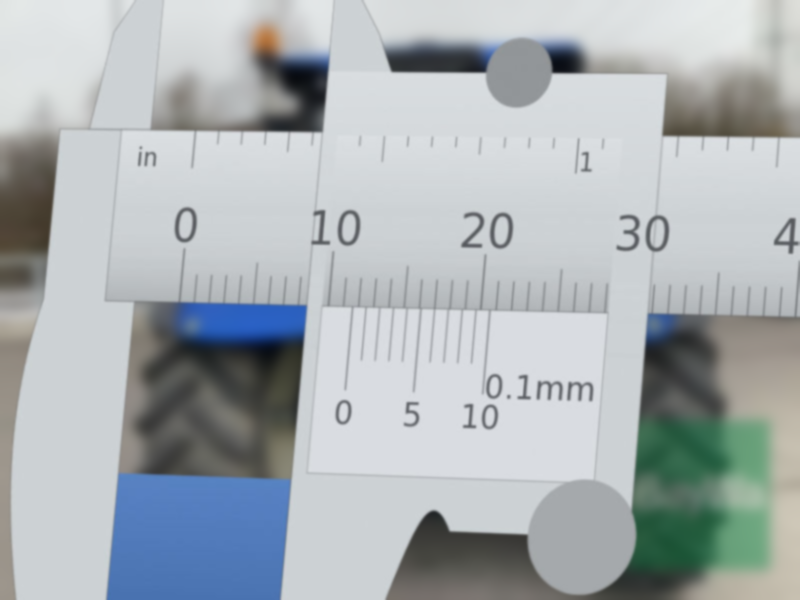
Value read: 11.6,mm
